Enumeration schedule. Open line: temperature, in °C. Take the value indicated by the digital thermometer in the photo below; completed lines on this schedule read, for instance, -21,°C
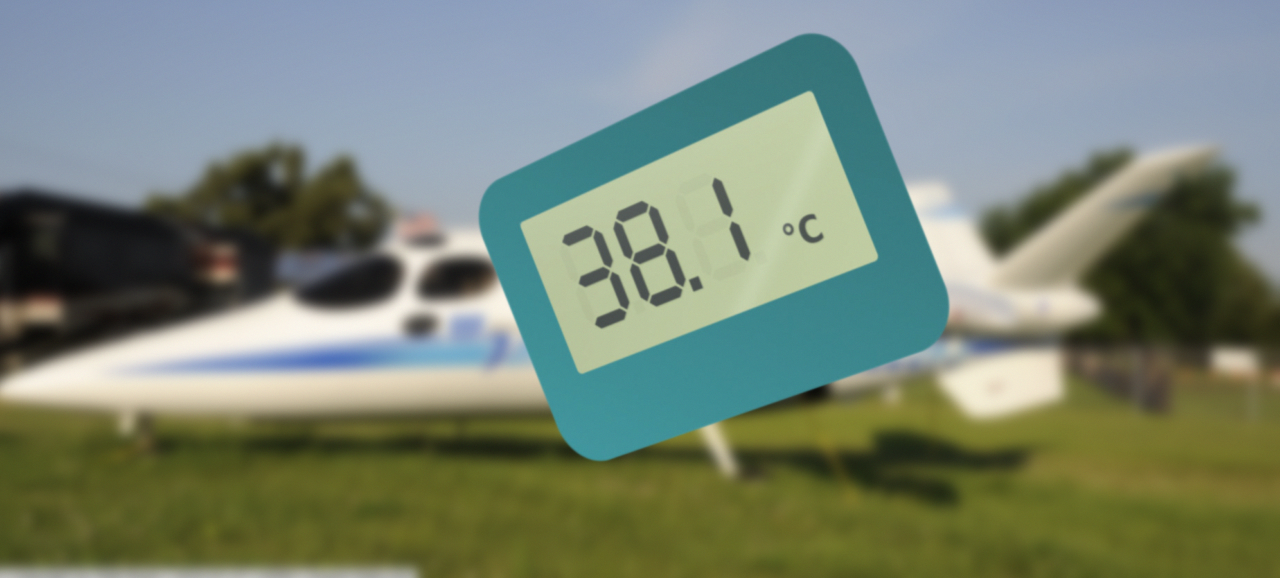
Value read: 38.1,°C
